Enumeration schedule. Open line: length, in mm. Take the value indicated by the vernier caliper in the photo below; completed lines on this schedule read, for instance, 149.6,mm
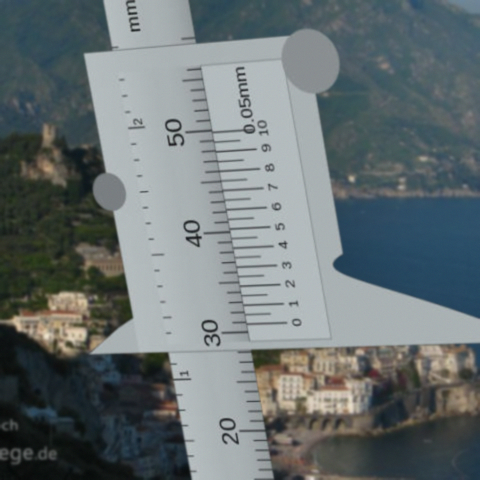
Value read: 30.8,mm
